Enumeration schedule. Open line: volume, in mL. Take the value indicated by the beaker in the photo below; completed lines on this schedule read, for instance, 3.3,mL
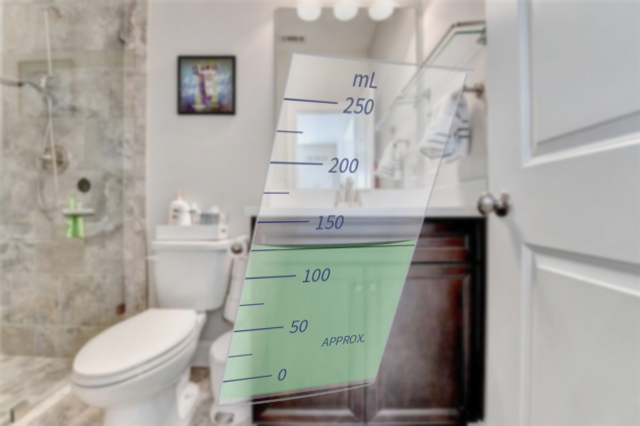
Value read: 125,mL
